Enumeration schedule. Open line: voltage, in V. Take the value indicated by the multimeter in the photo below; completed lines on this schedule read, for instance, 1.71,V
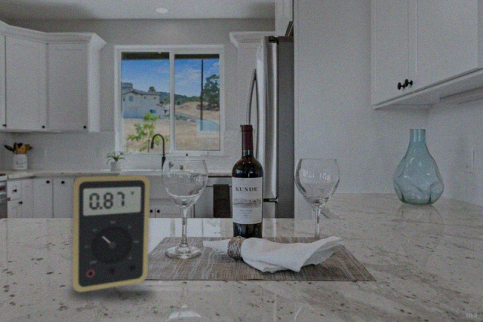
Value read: 0.87,V
